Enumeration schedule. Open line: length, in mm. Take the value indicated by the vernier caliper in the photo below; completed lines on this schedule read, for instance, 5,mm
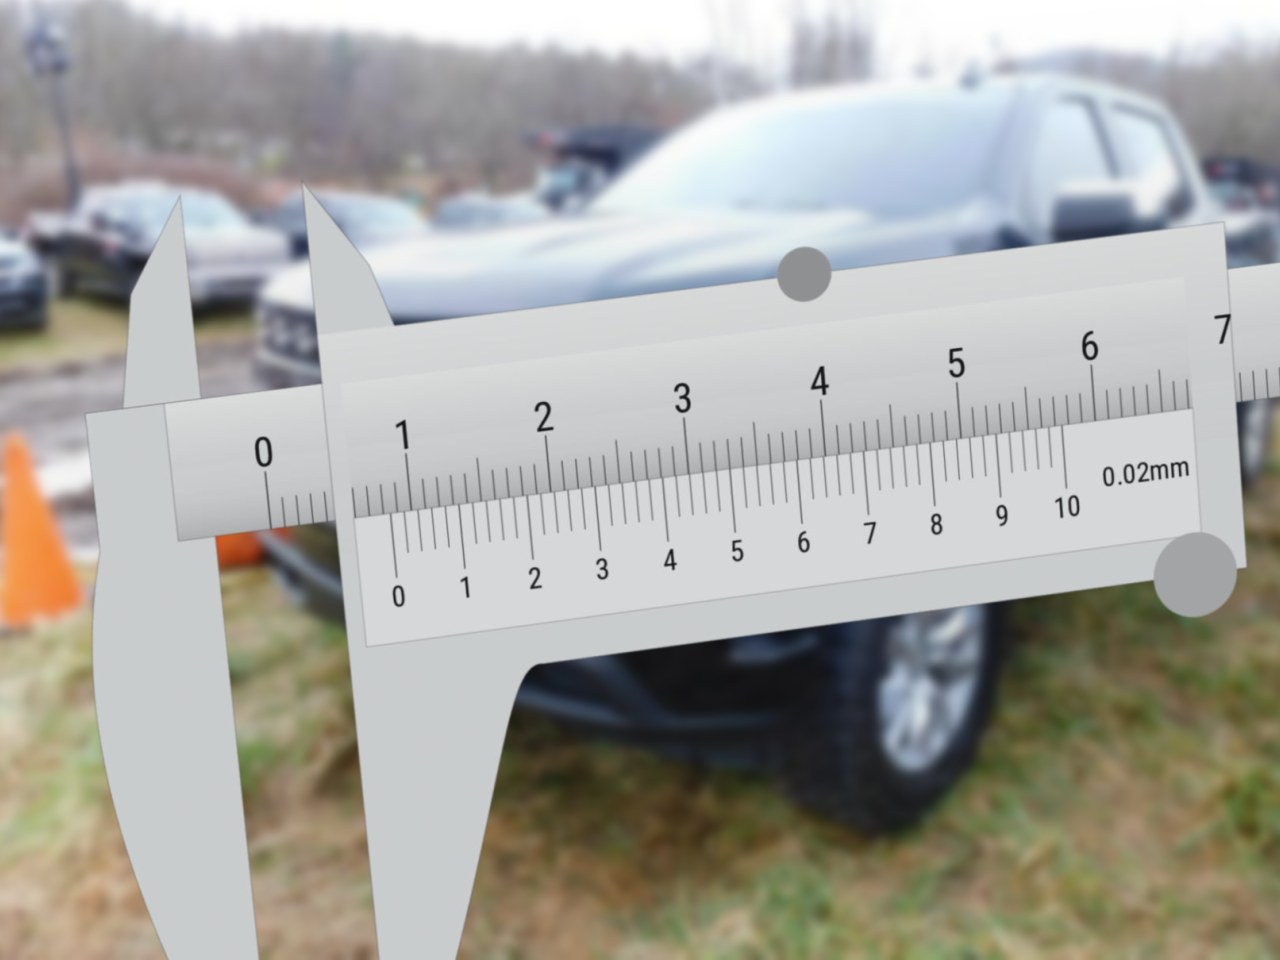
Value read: 8.5,mm
